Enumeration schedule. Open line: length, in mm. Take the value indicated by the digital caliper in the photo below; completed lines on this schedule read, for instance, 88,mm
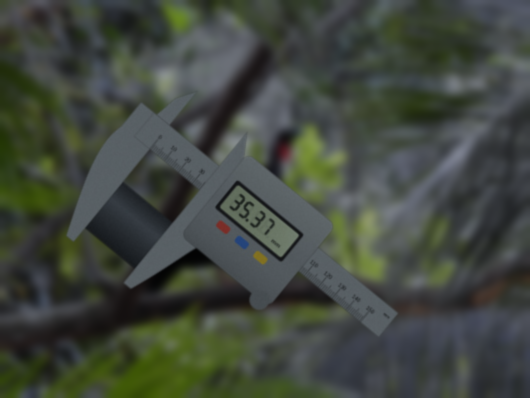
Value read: 35.37,mm
